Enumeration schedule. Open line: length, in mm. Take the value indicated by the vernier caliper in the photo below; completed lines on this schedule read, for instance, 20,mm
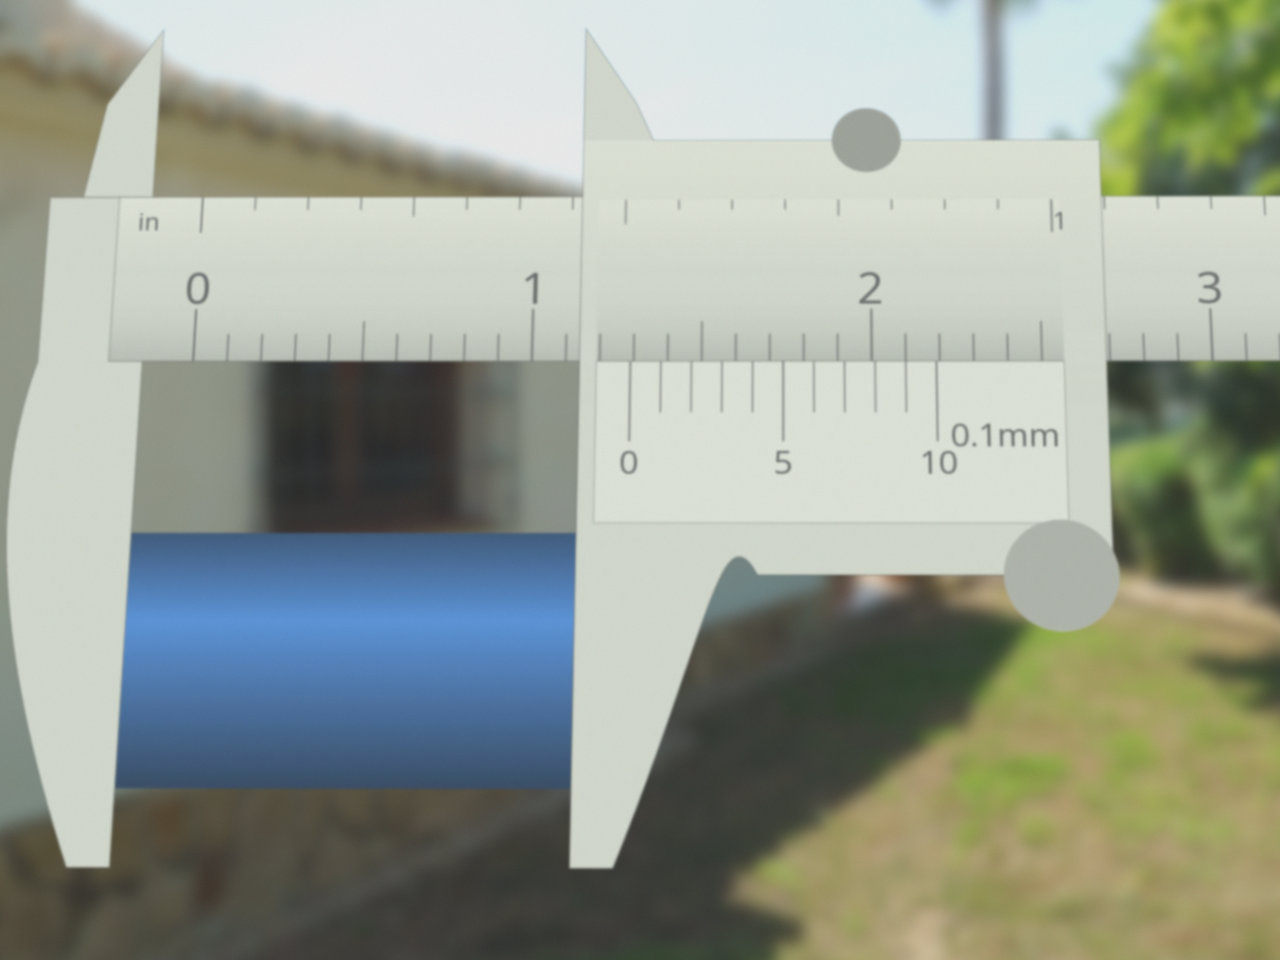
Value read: 12.9,mm
